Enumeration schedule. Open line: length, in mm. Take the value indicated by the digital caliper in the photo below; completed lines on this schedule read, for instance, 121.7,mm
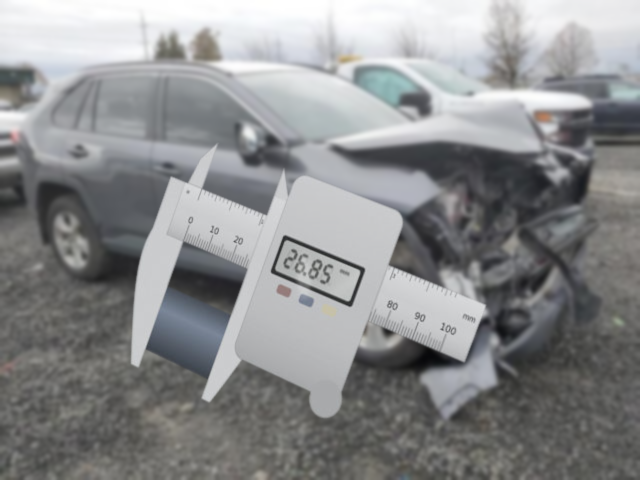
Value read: 26.85,mm
